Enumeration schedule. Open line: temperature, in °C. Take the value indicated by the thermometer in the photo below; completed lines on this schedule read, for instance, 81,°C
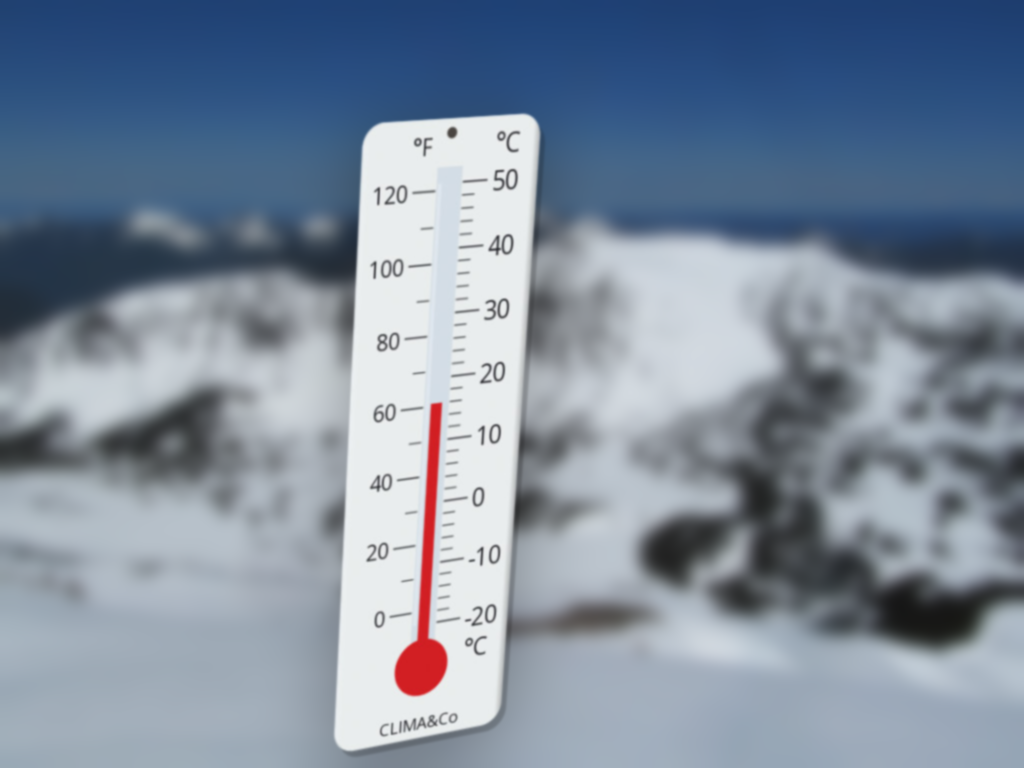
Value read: 16,°C
